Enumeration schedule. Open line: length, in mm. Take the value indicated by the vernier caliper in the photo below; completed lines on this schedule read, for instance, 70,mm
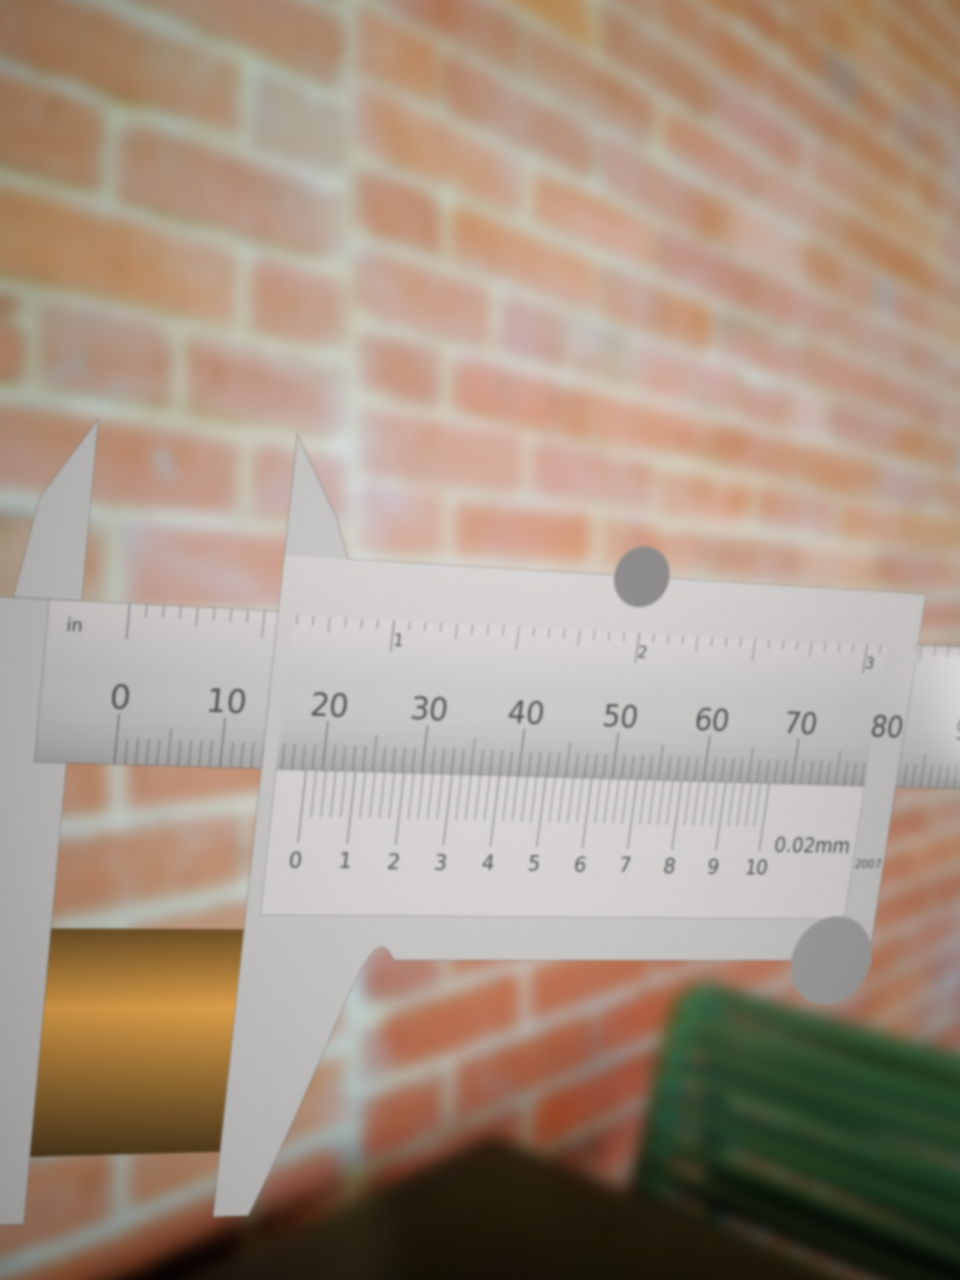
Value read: 18.4,mm
